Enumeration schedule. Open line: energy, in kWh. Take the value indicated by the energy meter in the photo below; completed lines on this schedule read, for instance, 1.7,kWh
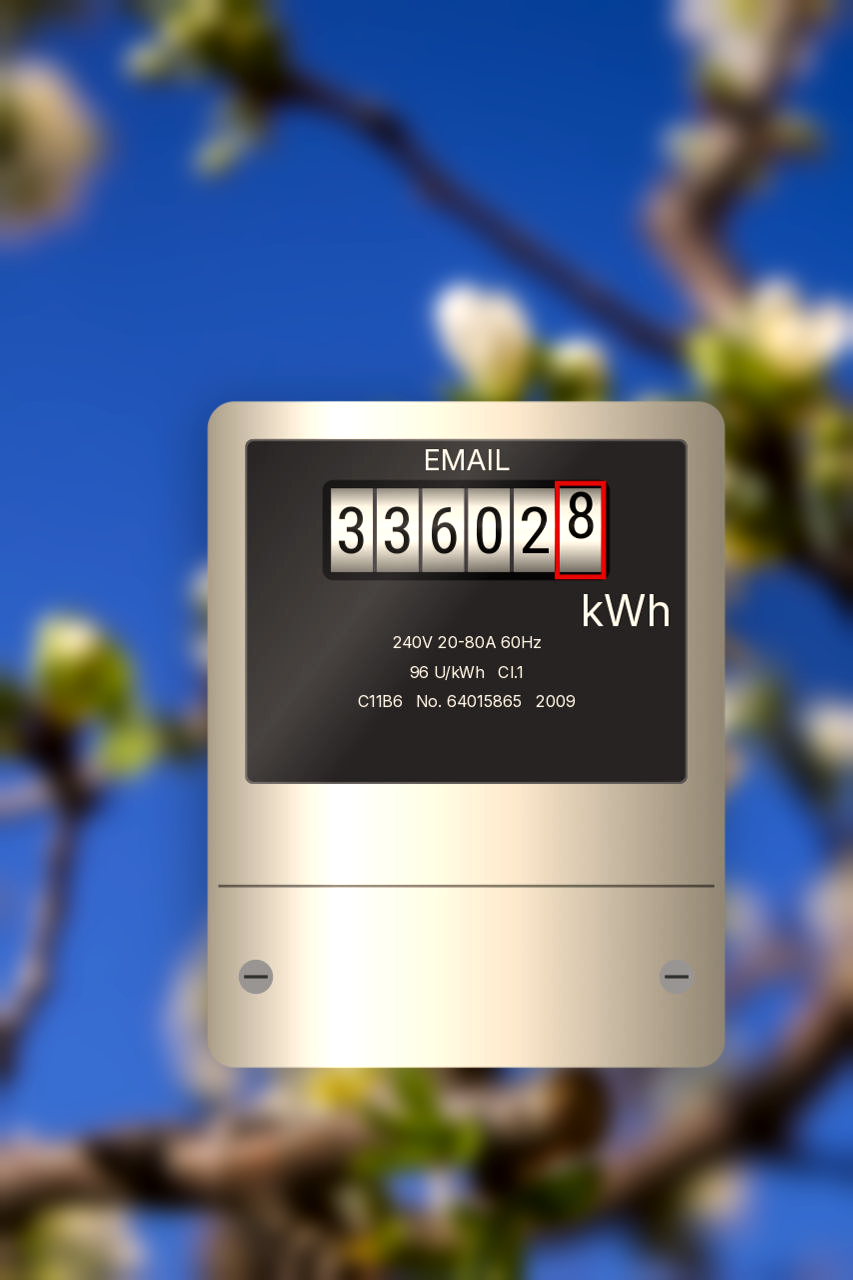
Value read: 33602.8,kWh
